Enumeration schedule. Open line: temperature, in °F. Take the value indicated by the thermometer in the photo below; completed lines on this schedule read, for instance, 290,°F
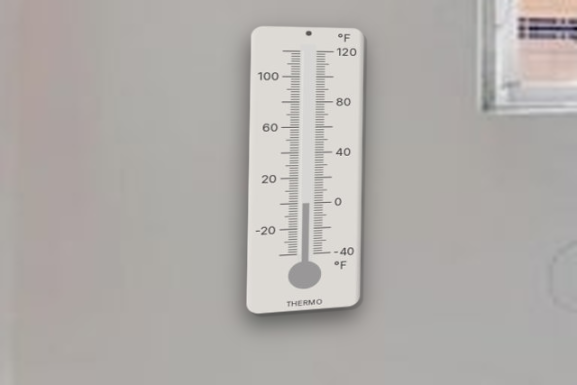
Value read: 0,°F
